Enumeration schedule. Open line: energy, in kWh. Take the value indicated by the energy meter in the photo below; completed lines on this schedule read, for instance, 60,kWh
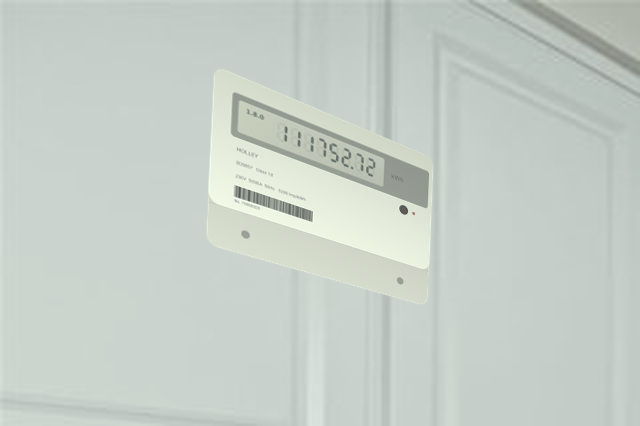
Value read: 111752.72,kWh
